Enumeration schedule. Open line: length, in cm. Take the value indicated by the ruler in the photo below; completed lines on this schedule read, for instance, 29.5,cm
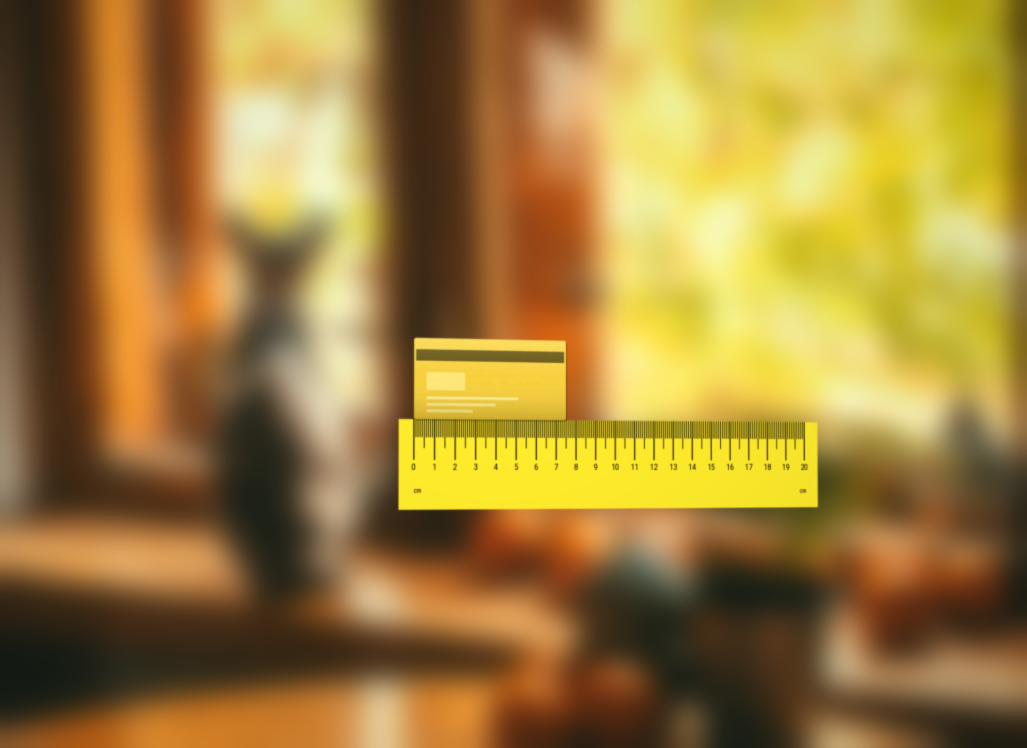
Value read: 7.5,cm
